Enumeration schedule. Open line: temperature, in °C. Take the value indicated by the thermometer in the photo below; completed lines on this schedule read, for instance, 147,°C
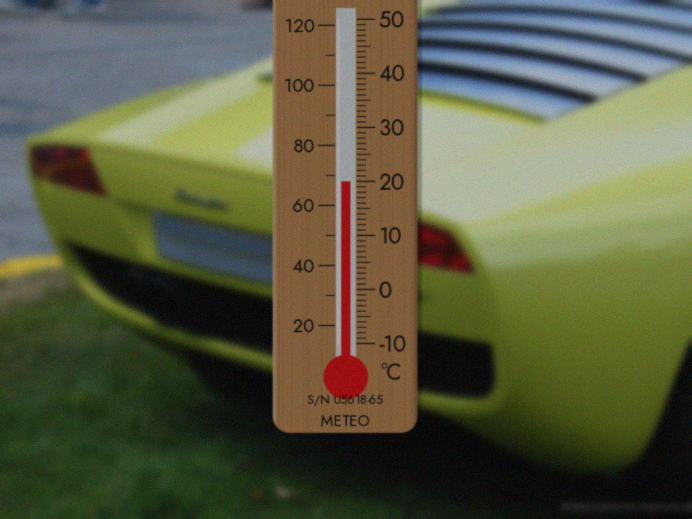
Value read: 20,°C
